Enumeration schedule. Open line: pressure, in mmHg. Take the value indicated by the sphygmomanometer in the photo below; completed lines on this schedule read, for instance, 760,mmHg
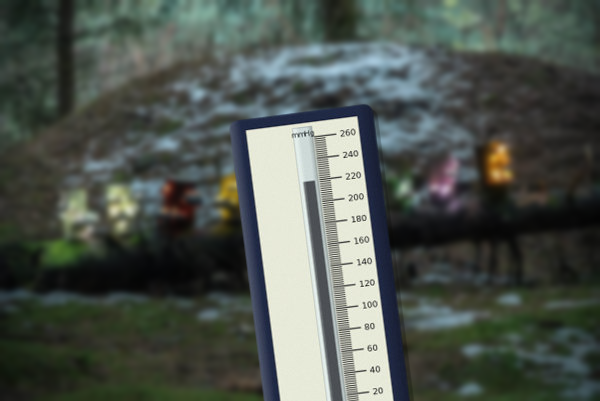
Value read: 220,mmHg
